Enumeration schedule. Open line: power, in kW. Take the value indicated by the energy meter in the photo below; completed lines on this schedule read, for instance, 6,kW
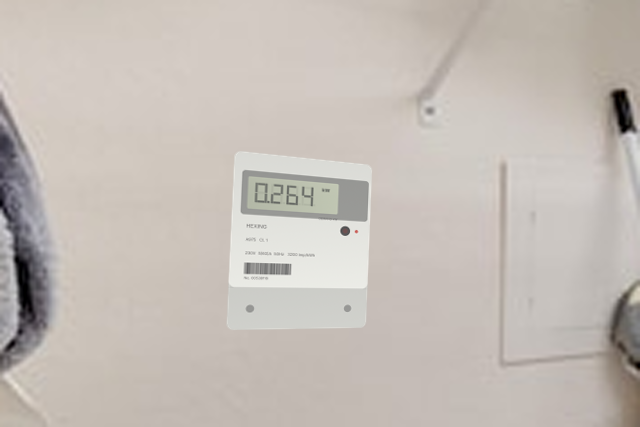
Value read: 0.264,kW
